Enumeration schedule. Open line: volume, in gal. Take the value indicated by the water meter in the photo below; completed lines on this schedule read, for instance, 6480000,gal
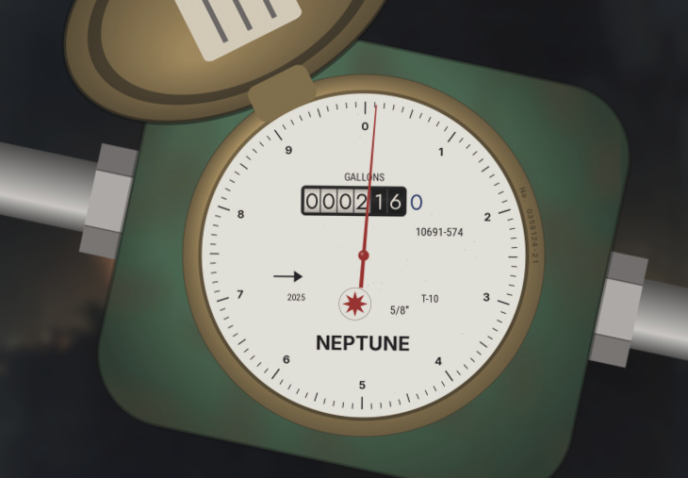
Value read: 2160.1,gal
